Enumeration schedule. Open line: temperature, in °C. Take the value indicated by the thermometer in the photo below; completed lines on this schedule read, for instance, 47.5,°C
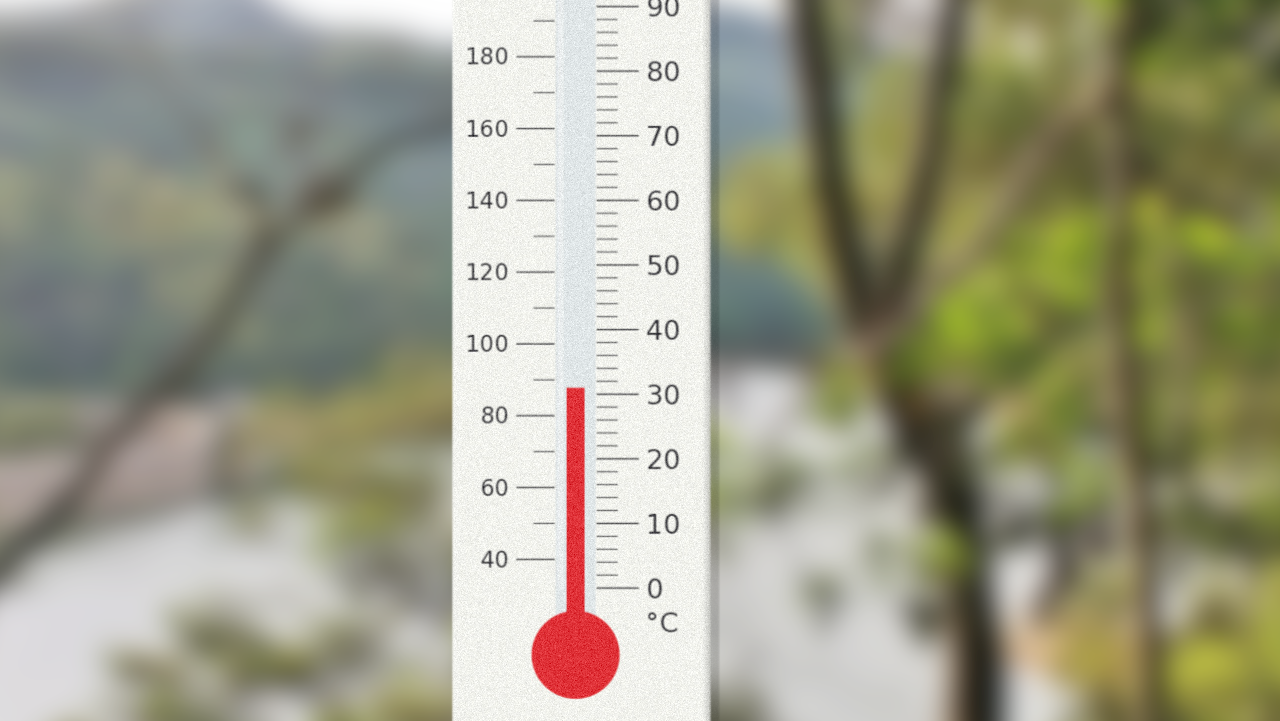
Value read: 31,°C
